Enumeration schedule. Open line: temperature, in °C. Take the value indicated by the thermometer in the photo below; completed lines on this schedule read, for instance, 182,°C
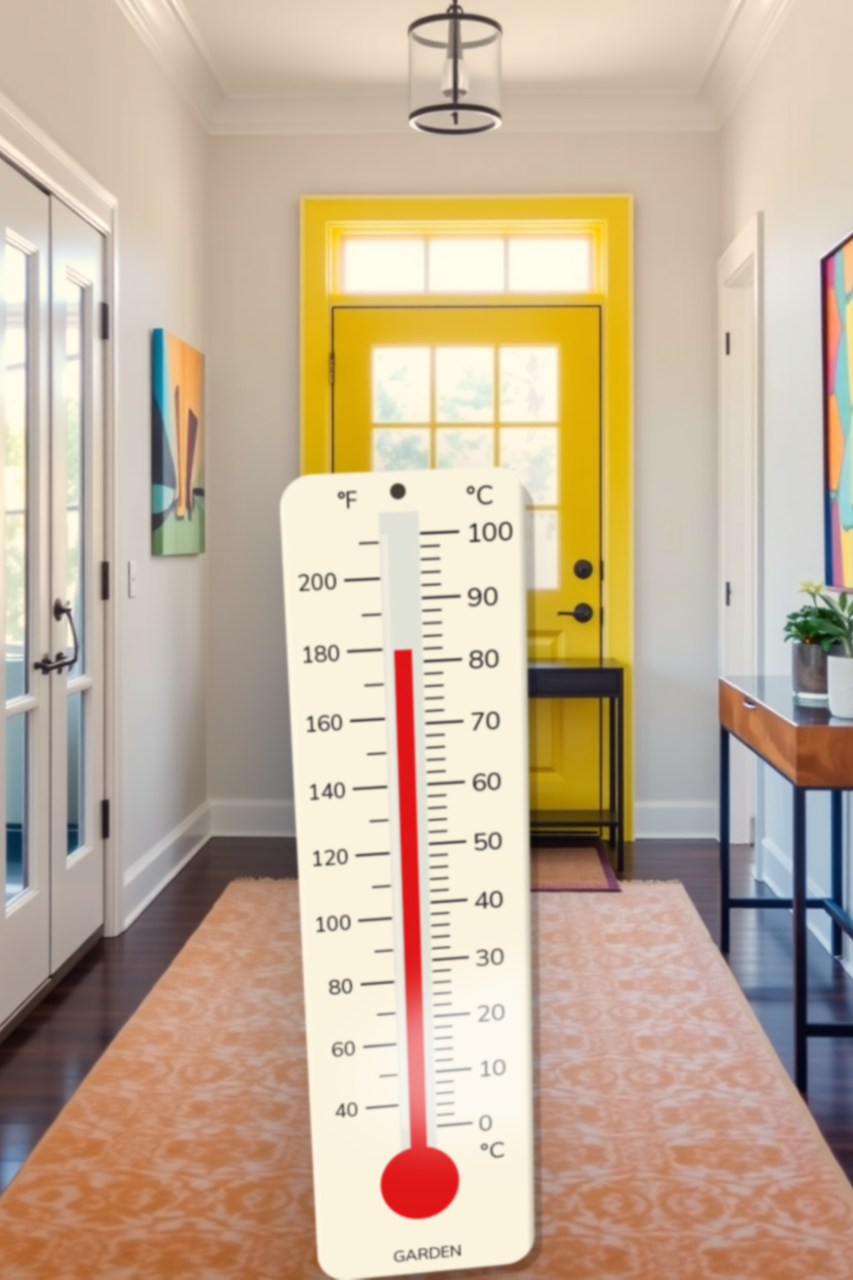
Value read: 82,°C
